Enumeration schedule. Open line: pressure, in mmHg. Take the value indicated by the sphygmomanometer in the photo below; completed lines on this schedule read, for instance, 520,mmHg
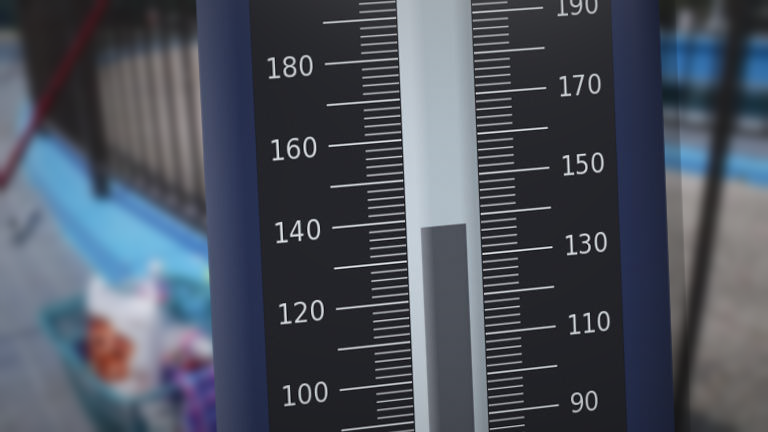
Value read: 138,mmHg
